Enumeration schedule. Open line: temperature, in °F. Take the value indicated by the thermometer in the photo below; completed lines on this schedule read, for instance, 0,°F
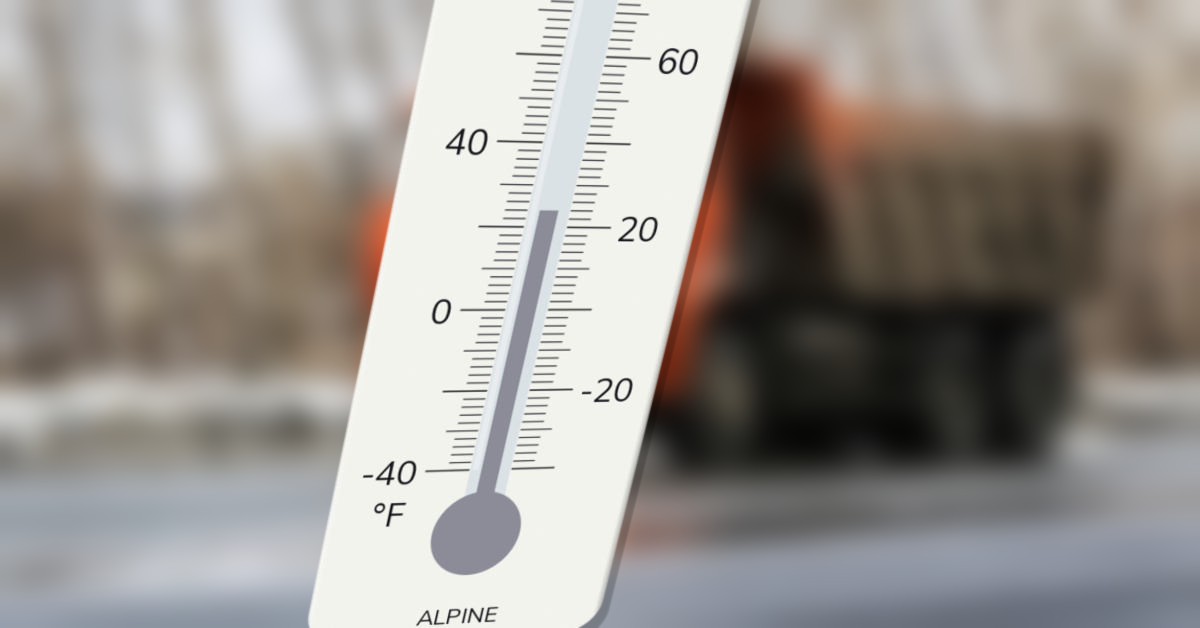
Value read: 24,°F
